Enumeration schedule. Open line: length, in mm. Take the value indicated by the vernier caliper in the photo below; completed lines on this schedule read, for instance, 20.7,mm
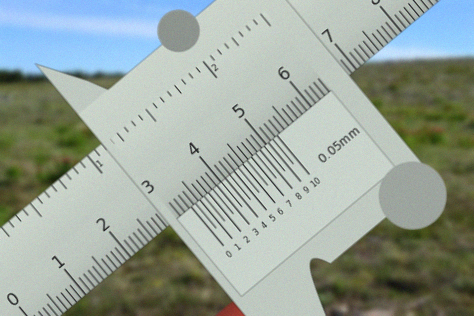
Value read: 33.4,mm
